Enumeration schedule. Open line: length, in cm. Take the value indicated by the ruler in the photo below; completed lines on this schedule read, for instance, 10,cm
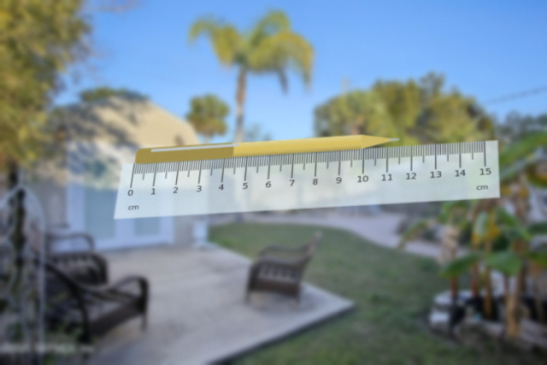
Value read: 11.5,cm
